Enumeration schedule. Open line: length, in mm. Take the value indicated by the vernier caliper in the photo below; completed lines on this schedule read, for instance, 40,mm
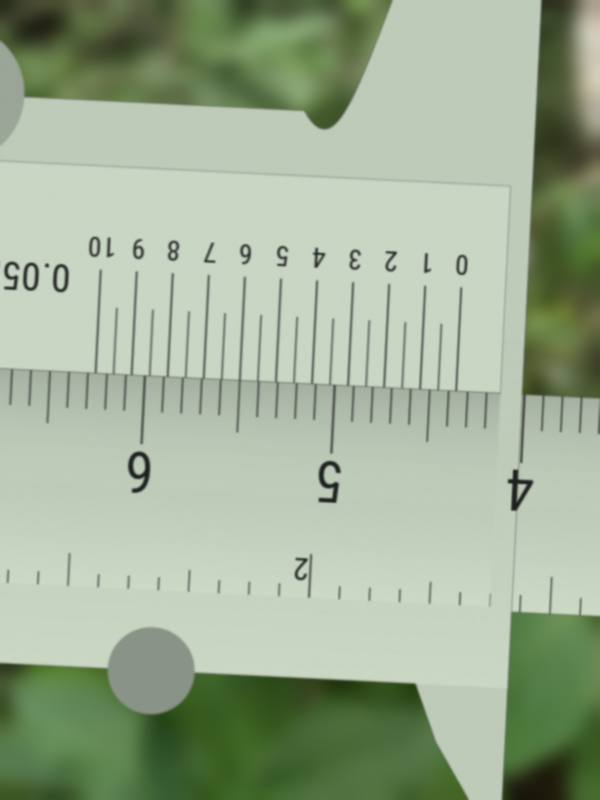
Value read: 43.6,mm
